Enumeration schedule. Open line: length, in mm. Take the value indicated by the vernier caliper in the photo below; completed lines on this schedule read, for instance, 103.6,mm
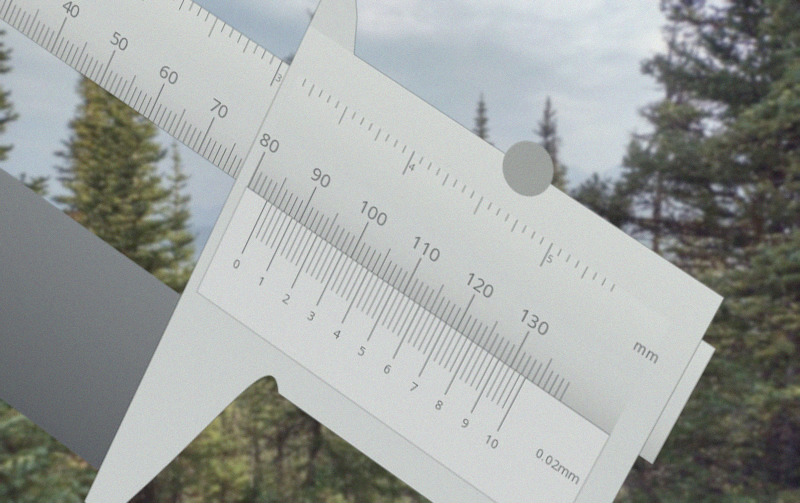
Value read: 83.8,mm
